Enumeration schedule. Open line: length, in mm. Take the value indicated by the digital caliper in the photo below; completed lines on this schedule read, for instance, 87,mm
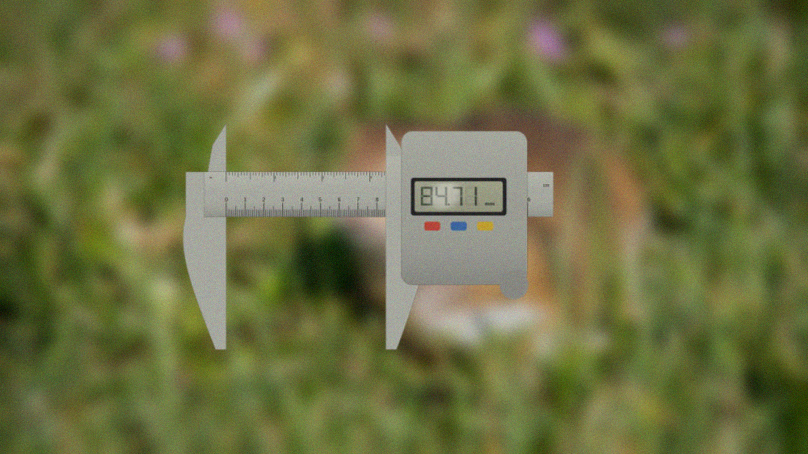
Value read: 84.71,mm
